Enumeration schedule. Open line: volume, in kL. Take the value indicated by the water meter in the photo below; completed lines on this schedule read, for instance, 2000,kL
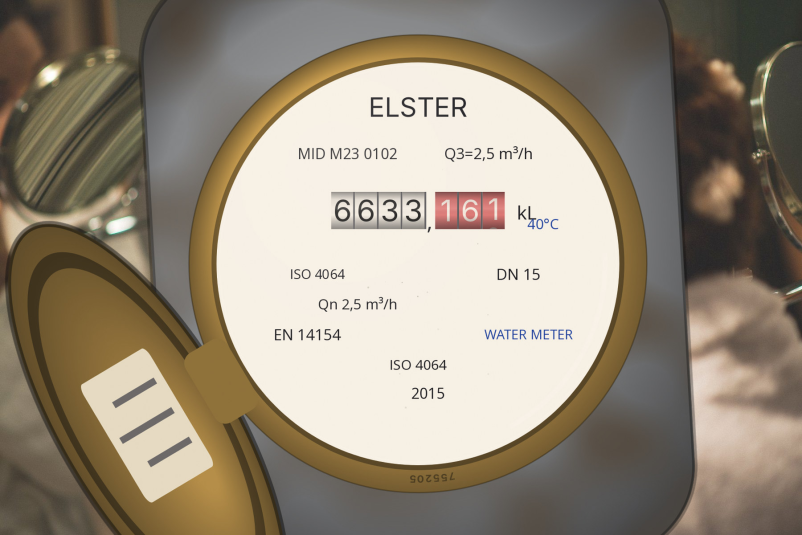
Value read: 6633.161,kL
